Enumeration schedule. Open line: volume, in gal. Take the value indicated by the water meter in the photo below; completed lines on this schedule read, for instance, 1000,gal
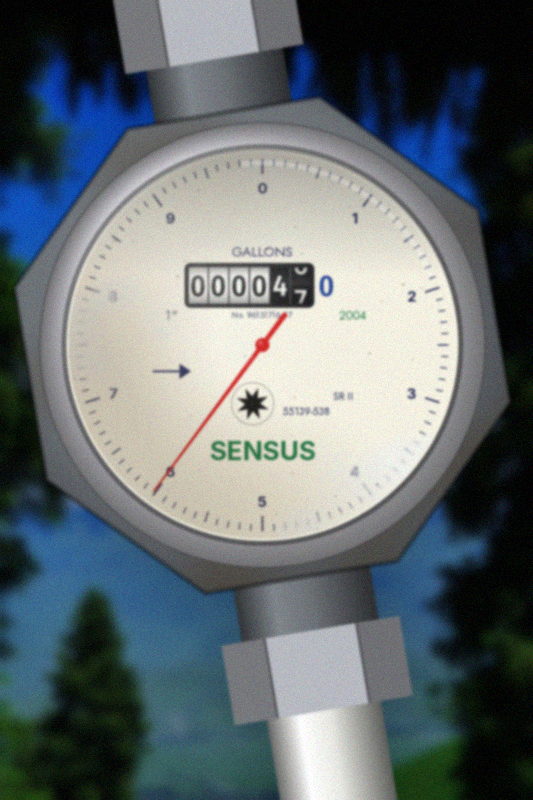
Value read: 466.0,gal
